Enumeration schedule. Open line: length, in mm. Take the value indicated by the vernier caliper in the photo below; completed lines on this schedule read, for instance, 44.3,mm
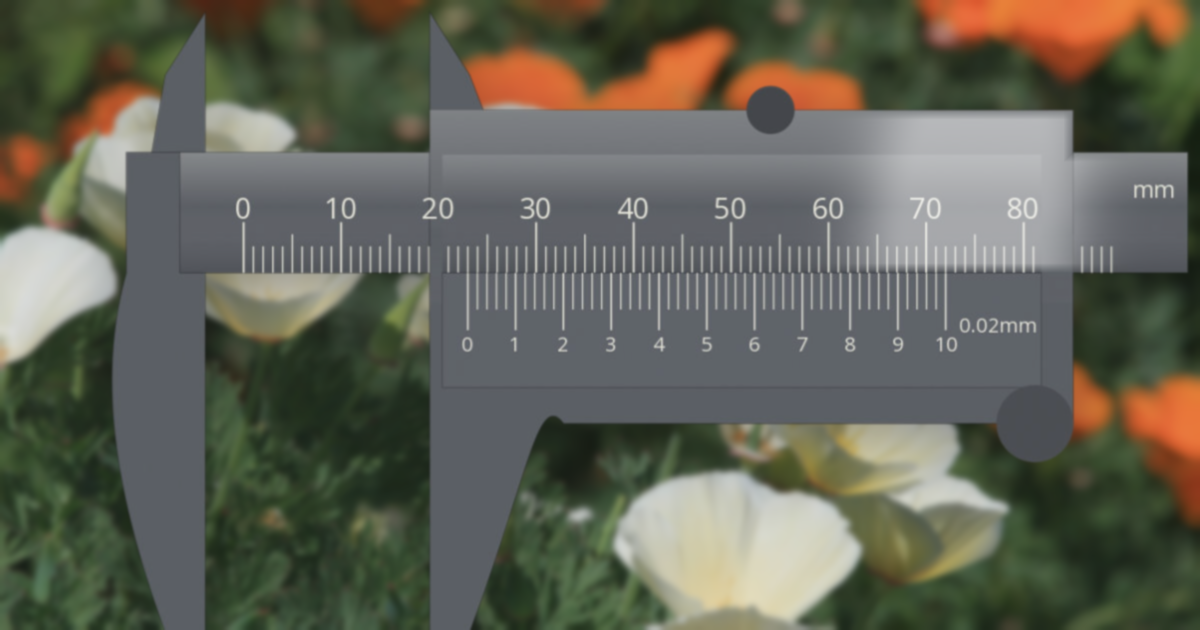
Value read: 23.0,mm
